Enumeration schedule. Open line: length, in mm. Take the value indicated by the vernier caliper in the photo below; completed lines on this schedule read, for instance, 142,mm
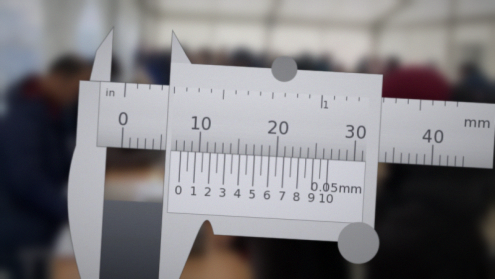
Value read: 7.6,mm
